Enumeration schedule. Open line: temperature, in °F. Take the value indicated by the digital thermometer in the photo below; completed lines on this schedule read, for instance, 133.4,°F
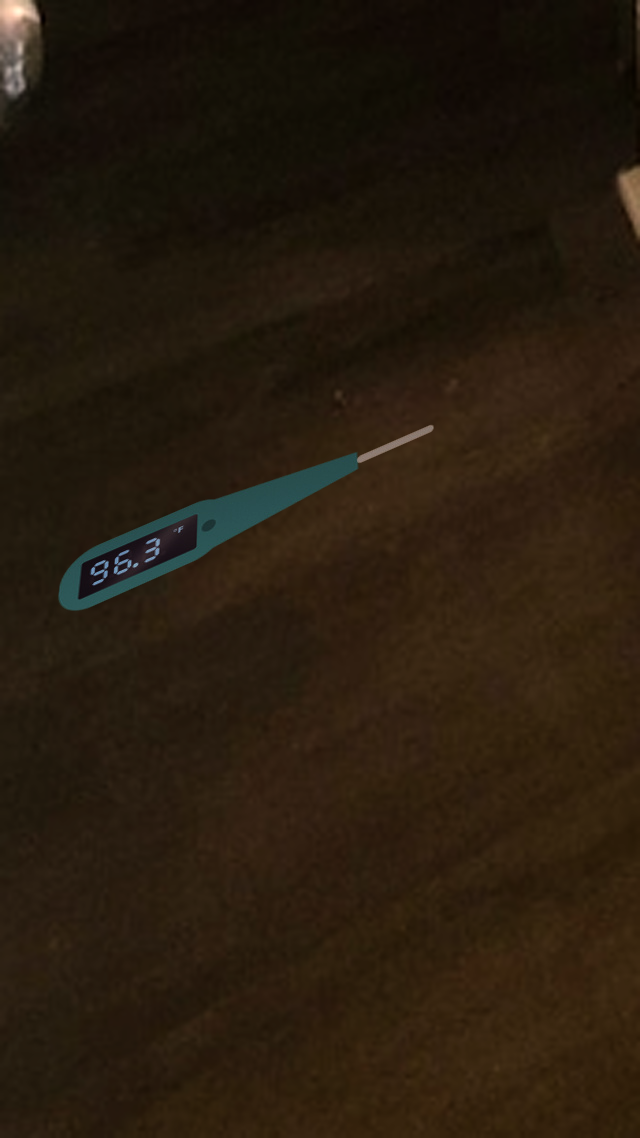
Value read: 96.3,°F
